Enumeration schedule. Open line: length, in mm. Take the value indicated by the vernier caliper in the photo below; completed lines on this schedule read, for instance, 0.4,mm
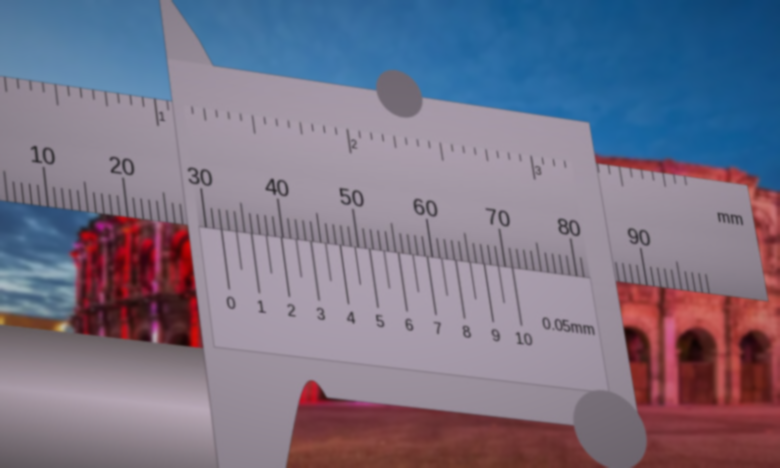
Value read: 32.0,mm
